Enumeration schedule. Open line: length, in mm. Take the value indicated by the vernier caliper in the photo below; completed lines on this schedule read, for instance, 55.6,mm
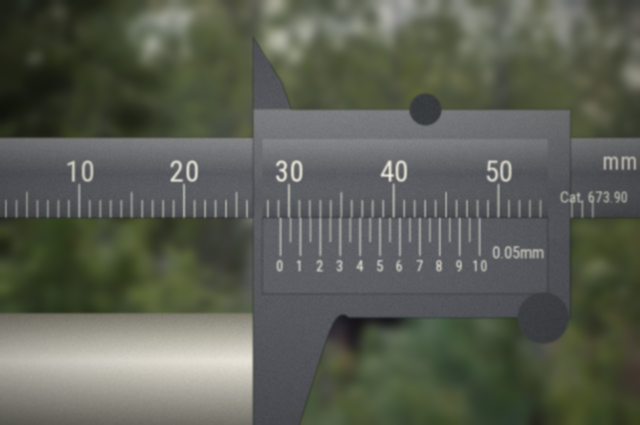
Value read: 29.2,mm
